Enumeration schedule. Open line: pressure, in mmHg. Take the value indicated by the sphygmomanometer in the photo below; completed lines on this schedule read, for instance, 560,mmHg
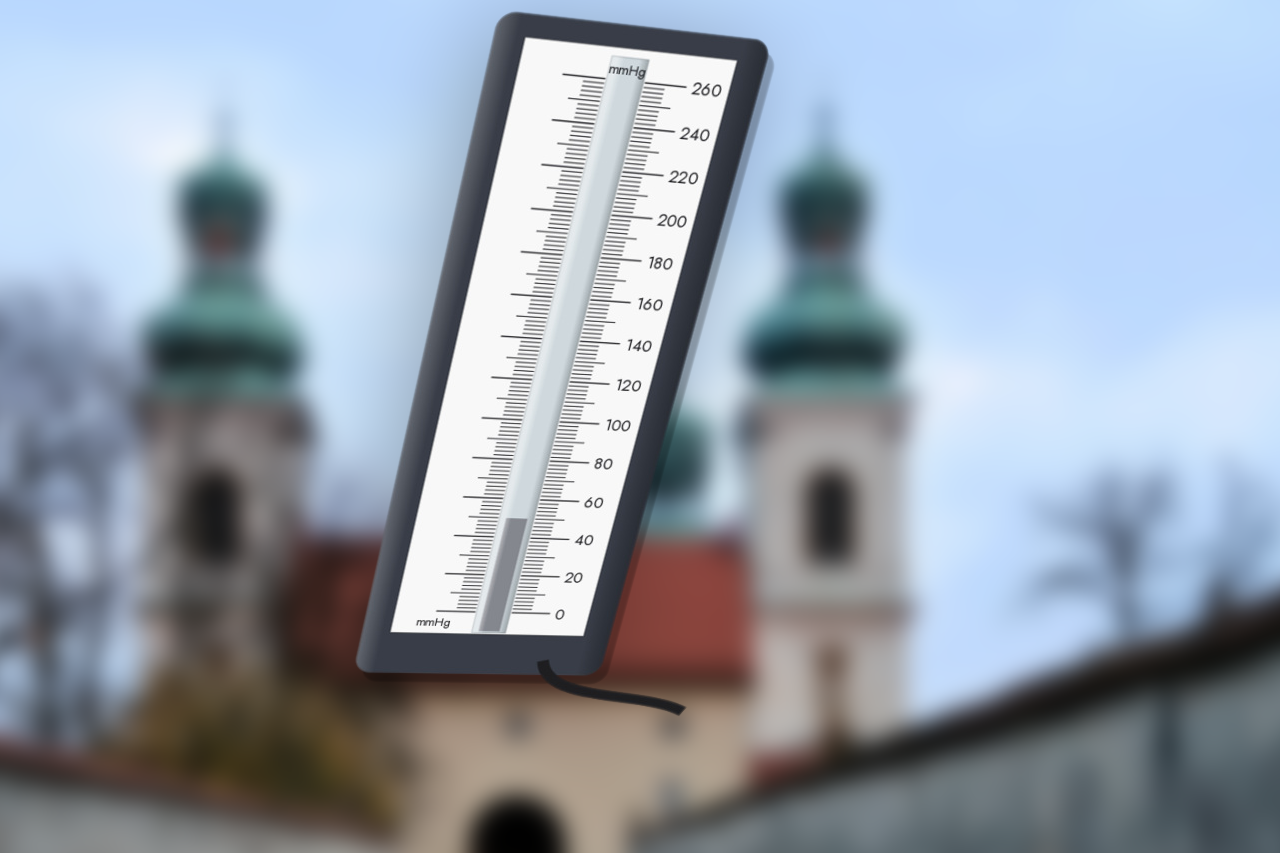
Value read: 50,mmHg
